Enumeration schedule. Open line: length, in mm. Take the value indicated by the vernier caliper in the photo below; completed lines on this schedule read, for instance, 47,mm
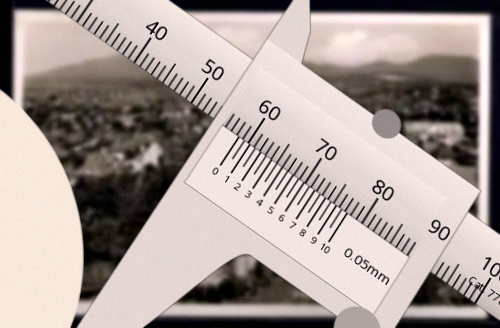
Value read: 58.4,mm
